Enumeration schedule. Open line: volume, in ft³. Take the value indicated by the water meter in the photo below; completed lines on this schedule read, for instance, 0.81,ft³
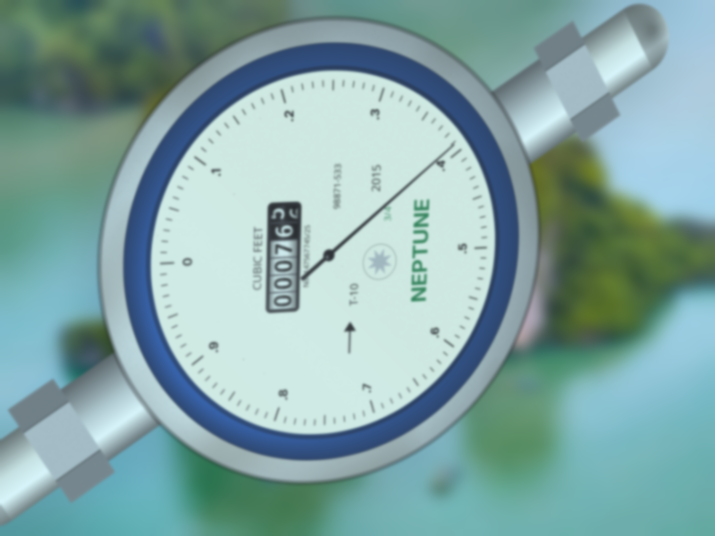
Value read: 765.39,ft³
